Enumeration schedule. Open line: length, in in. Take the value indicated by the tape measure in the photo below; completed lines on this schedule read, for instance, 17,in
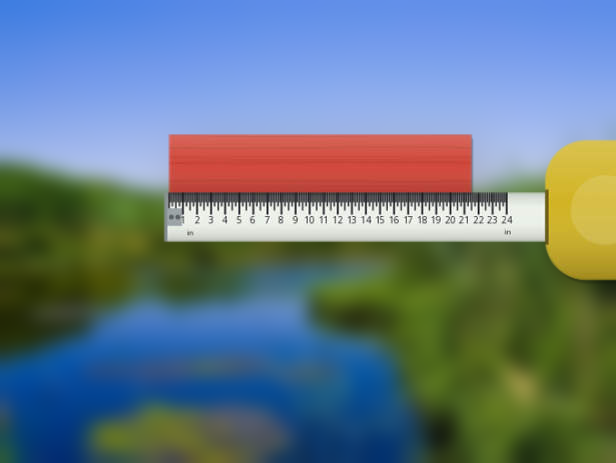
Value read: 21.5,in
